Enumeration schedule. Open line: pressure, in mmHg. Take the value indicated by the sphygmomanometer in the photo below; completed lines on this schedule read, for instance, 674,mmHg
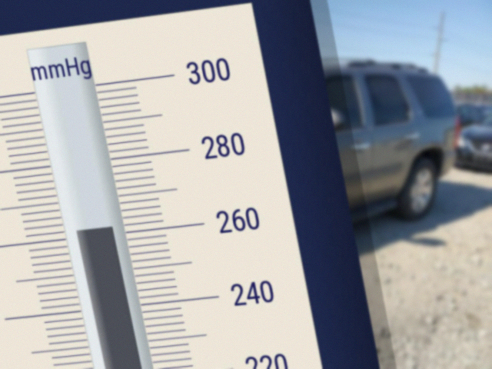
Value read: 262,mmHg
